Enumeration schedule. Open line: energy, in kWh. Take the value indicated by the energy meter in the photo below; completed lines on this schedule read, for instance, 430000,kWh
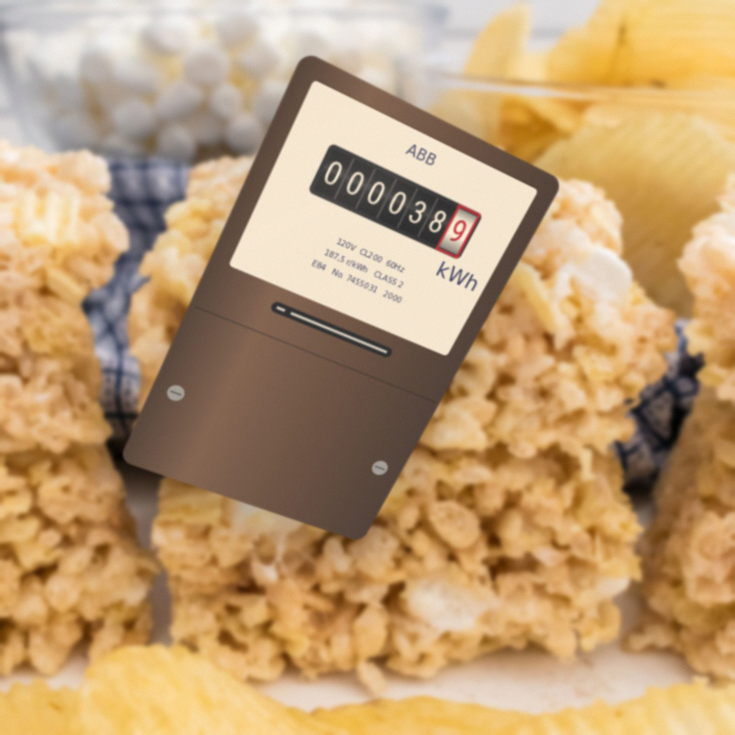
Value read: 38.9,kWh
